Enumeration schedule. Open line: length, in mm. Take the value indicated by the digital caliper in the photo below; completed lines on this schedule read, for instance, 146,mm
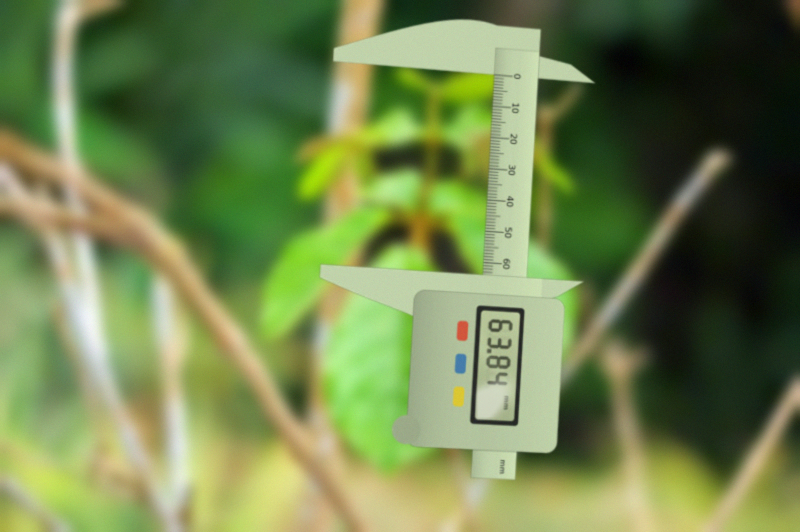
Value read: 63.84,mm
